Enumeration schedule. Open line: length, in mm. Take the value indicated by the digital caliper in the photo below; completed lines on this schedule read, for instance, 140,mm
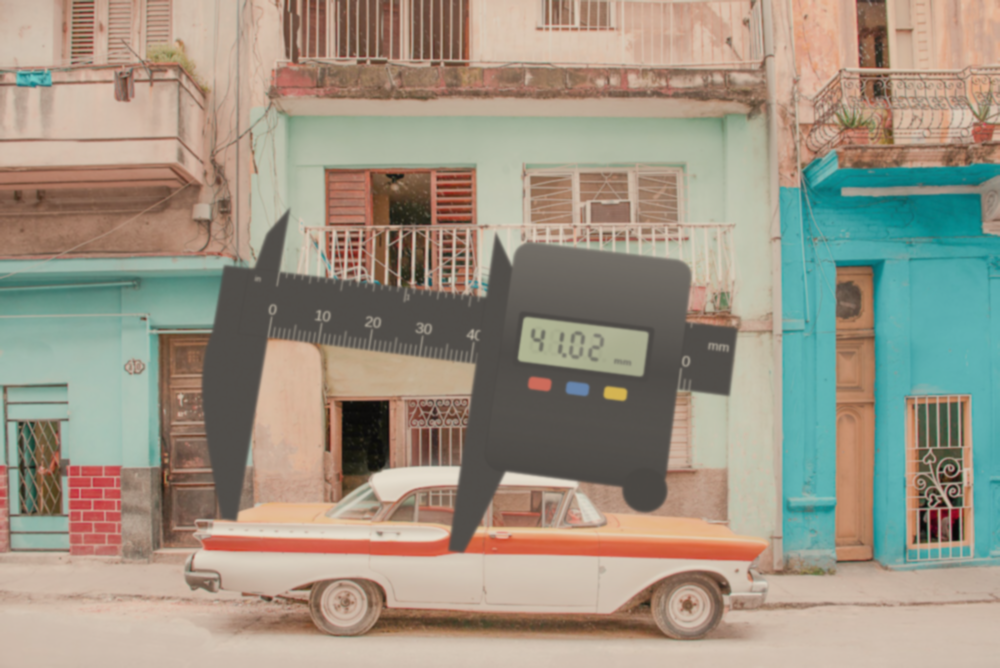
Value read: 41.02,mm
